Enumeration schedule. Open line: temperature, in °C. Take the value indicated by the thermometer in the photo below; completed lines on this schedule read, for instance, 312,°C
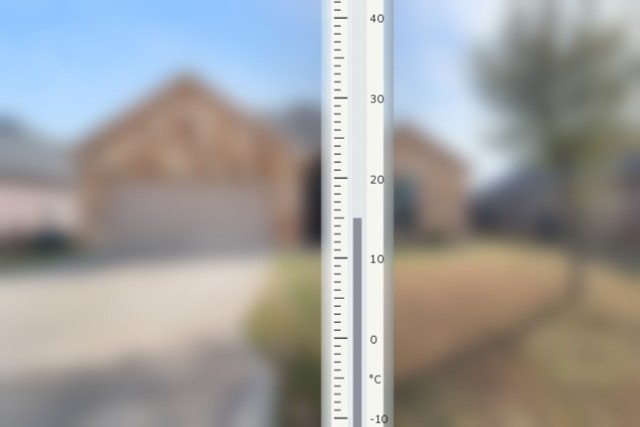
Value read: 15,°C
